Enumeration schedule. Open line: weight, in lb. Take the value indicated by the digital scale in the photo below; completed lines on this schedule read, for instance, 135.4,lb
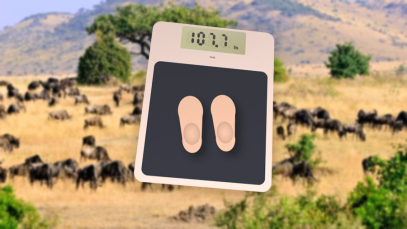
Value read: 107.7,lb
